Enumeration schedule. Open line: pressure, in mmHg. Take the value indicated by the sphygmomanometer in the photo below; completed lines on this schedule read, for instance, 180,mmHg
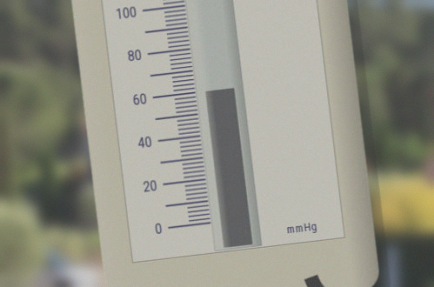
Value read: 60,mmHg
